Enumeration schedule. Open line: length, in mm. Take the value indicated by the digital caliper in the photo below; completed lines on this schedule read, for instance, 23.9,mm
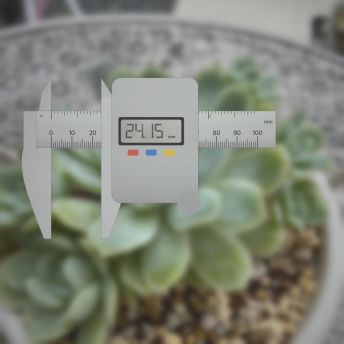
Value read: 24.15,mm
